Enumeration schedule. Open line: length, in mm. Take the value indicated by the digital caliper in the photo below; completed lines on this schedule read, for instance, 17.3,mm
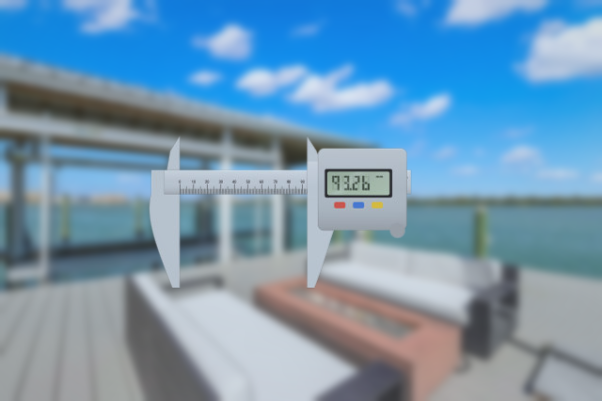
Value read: 93.26,mm
